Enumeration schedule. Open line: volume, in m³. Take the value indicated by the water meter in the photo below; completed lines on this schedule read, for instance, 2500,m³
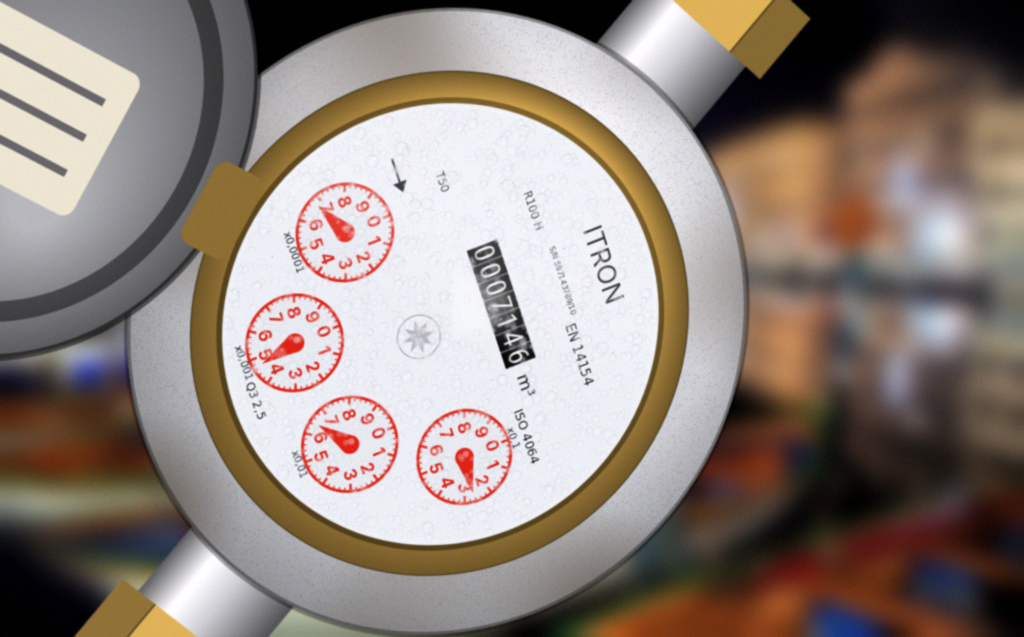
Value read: 7146.2646,m³
